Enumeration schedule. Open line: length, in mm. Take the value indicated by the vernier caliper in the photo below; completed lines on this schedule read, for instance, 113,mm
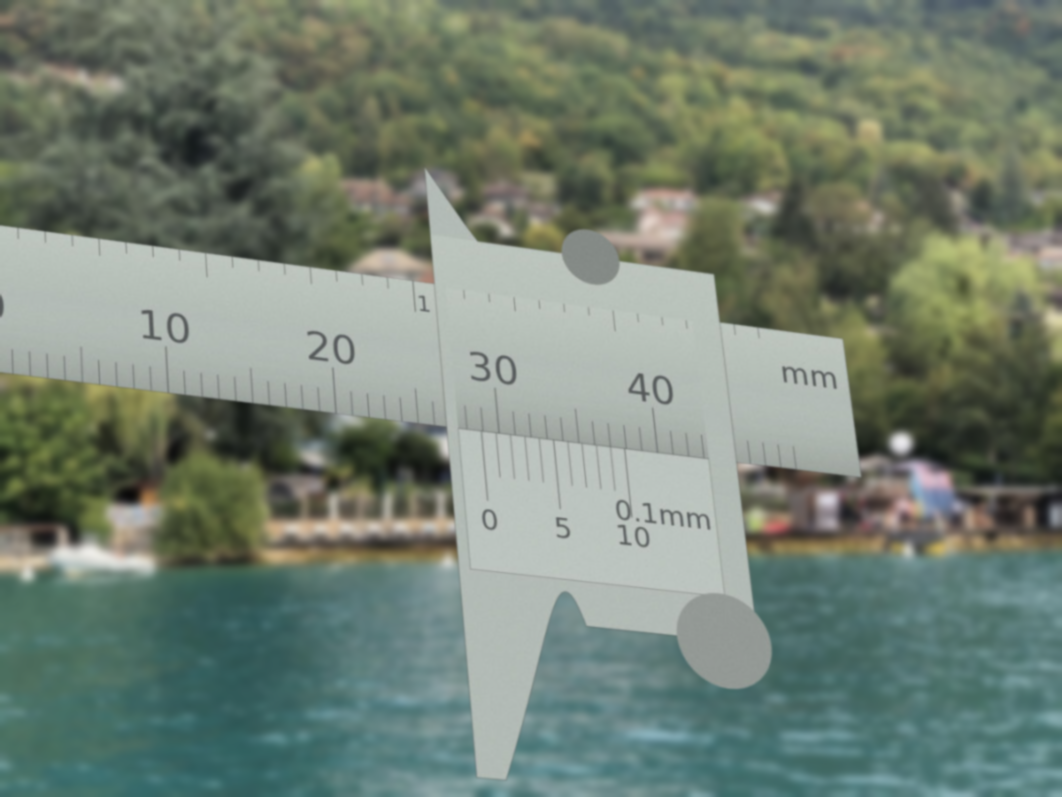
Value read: 28.9,mm
